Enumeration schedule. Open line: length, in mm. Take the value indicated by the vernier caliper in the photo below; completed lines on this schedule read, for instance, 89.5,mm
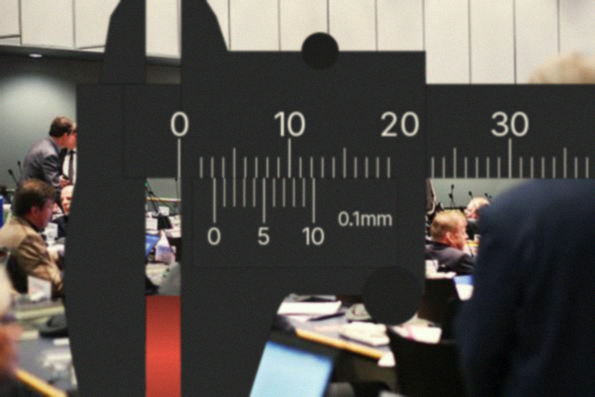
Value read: 3.2,mm
